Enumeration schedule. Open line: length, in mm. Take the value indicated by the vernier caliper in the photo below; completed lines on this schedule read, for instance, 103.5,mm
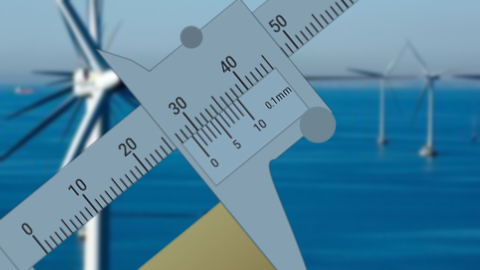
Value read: 28.8,mm
